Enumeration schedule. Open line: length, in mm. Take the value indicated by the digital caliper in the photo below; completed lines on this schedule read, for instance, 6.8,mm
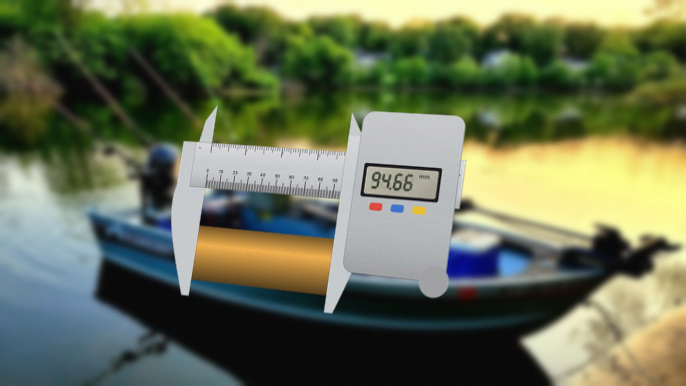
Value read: 94.66,mm
